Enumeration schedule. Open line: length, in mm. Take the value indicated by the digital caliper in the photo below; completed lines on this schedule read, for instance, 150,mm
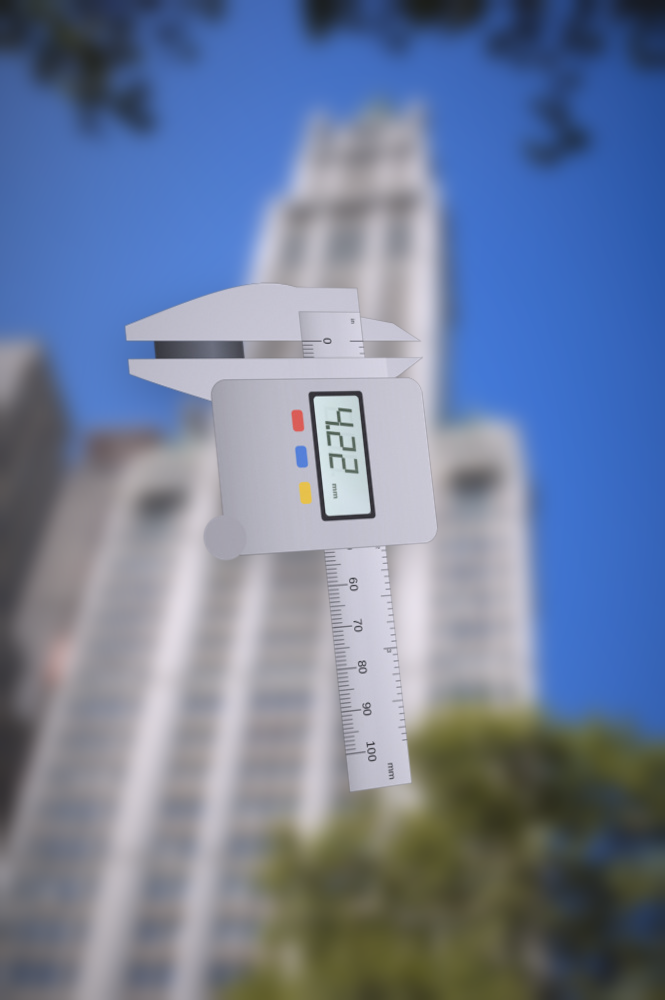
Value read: 4.22,mm
